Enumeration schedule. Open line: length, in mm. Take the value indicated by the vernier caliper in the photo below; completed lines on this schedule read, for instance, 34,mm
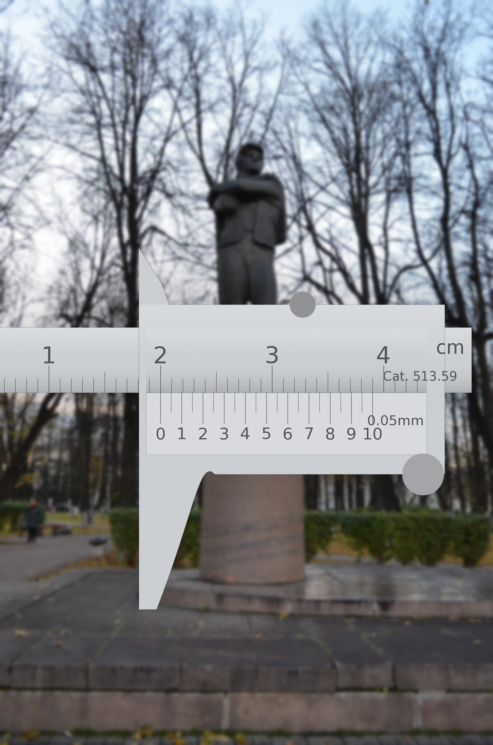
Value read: 20.0,mm
